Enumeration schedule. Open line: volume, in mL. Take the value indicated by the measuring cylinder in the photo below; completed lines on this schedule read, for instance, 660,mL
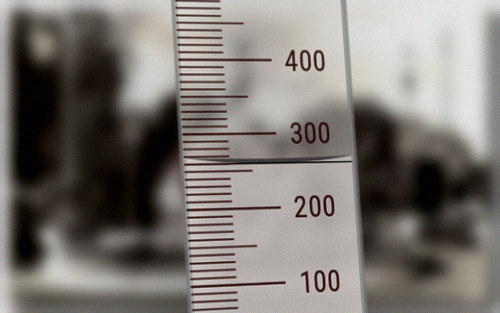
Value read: 260,mL
